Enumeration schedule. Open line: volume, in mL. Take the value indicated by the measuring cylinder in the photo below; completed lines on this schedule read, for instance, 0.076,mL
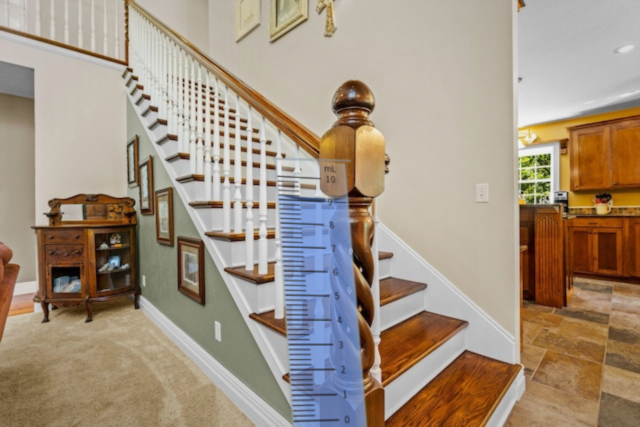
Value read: 9,mL
